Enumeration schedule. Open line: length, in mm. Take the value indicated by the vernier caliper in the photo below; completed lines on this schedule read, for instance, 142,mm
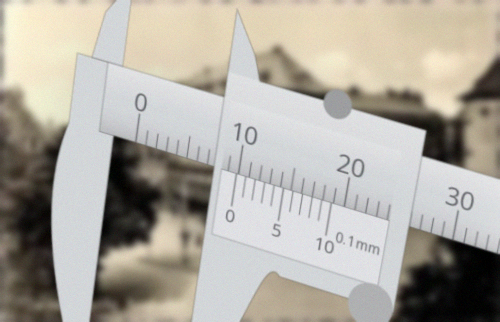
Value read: 9.8,mm
